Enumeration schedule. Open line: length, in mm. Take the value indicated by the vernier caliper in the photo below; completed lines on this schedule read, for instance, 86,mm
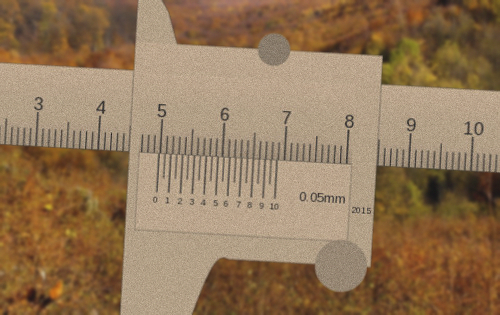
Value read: 49.8,mm
